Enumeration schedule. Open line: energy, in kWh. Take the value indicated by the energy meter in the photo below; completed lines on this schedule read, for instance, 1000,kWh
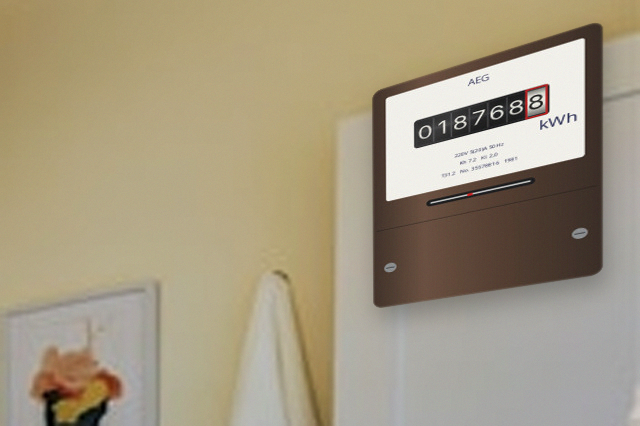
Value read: 18768.8,kWh
